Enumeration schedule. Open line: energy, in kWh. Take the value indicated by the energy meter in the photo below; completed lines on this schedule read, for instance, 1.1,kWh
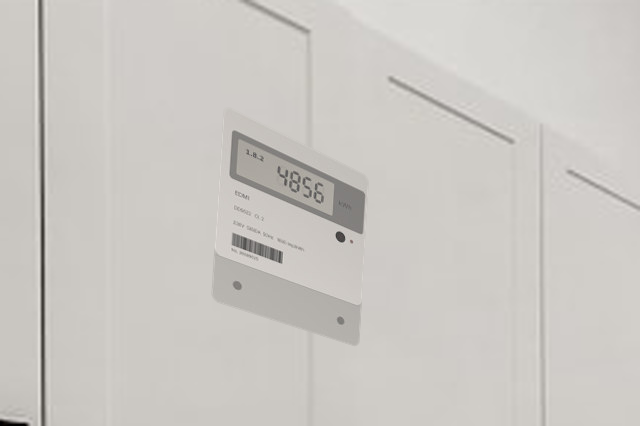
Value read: 4856,kWh
